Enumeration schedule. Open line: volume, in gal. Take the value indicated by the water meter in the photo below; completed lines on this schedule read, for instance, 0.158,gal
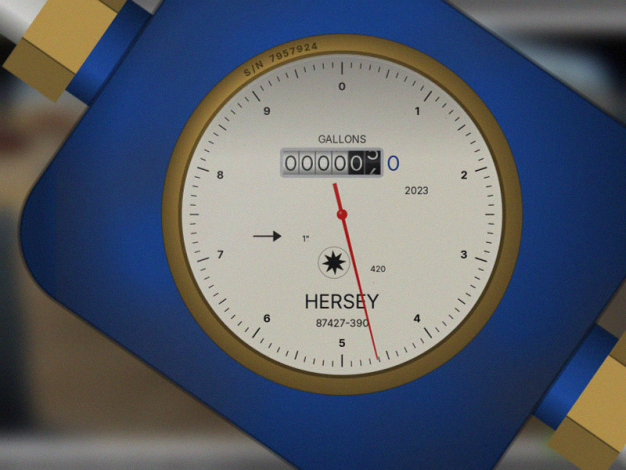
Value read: 54.6,gal
